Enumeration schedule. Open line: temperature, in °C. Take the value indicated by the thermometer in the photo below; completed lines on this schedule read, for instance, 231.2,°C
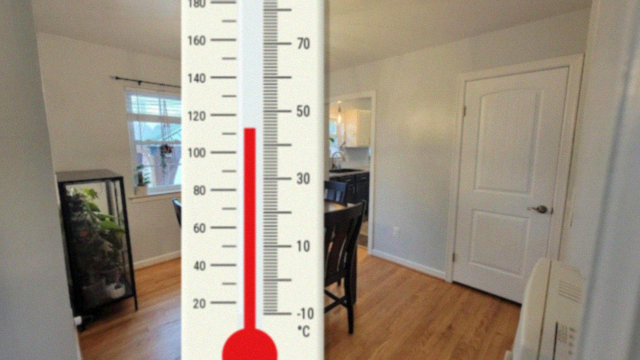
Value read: 45,°C
